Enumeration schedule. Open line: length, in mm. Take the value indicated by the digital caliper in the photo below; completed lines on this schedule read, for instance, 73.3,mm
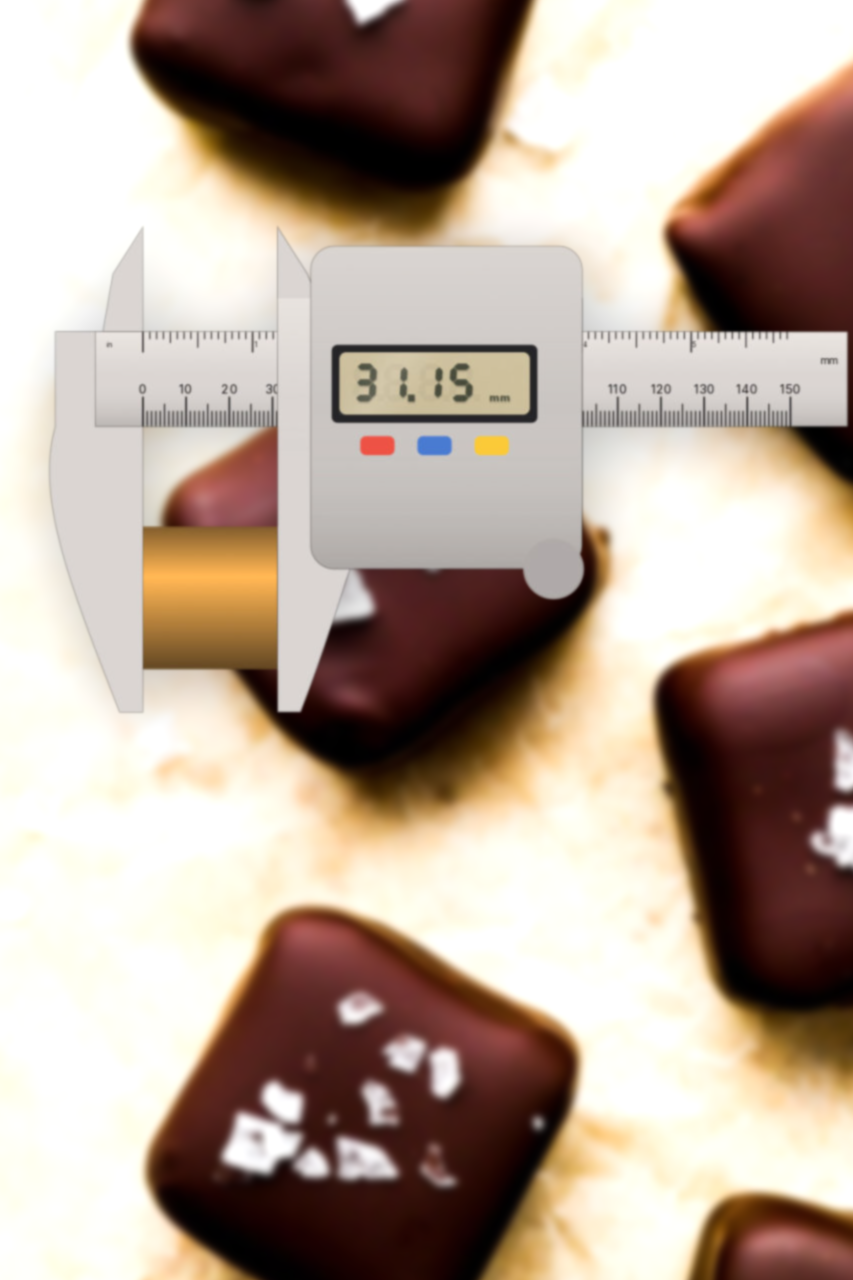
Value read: 31.15,mm
